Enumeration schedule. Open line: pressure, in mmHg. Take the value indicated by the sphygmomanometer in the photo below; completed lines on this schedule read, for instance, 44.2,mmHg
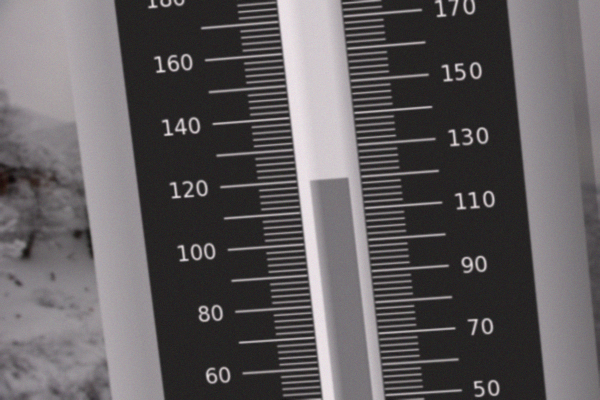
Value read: 120,mmHg
